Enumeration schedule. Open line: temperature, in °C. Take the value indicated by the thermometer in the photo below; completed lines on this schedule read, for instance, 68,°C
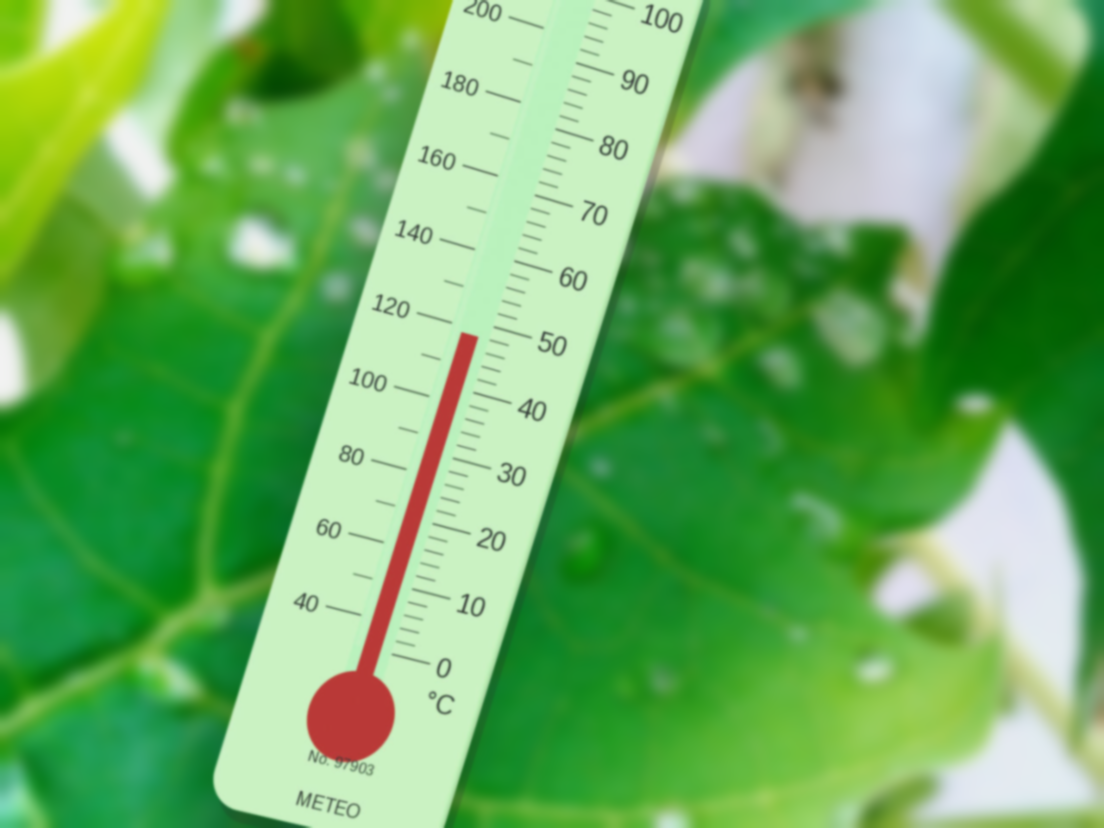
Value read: 48,°C
